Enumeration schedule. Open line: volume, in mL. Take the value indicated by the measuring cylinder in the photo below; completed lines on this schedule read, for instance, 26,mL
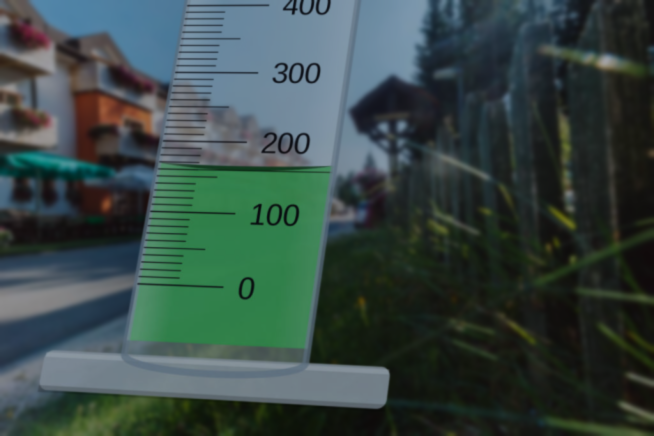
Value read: 160,mL
